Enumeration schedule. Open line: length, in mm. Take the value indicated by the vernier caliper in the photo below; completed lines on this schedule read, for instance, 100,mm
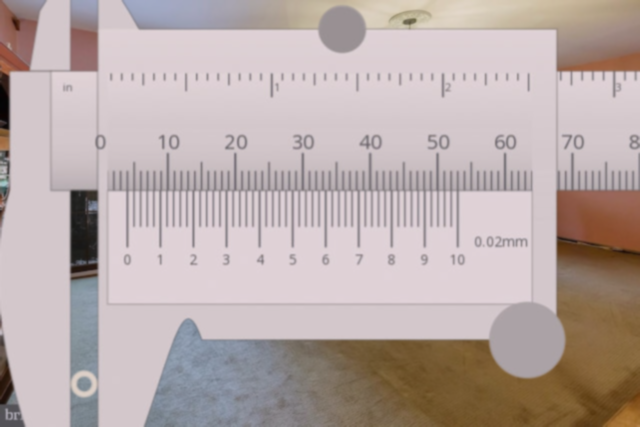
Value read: 4.0,mm
